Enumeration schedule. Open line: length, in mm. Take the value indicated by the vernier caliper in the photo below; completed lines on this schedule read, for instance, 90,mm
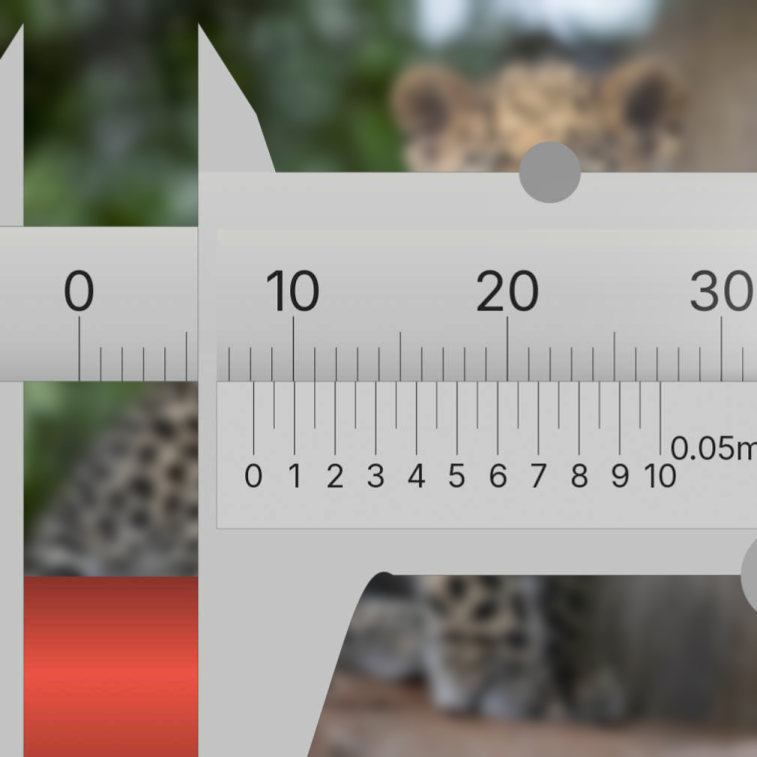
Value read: 8.15,mm
